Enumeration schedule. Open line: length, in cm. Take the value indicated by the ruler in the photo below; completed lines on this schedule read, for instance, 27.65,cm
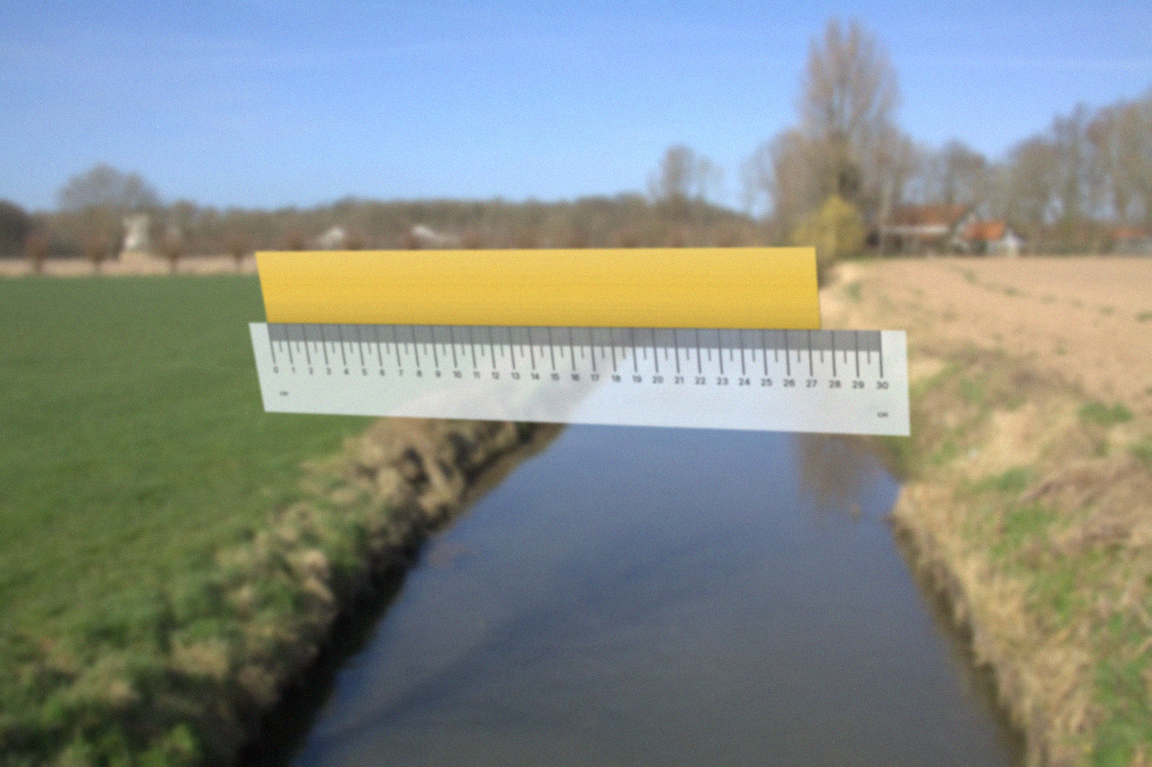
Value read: 27.5,cm
